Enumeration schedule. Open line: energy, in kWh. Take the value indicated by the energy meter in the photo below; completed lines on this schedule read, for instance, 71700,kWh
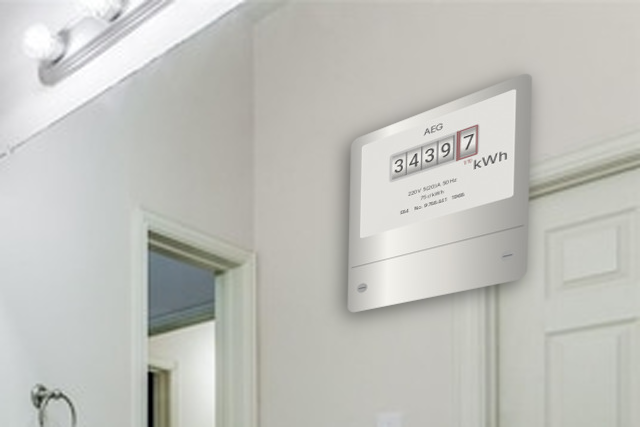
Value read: 3439.7,kWh
